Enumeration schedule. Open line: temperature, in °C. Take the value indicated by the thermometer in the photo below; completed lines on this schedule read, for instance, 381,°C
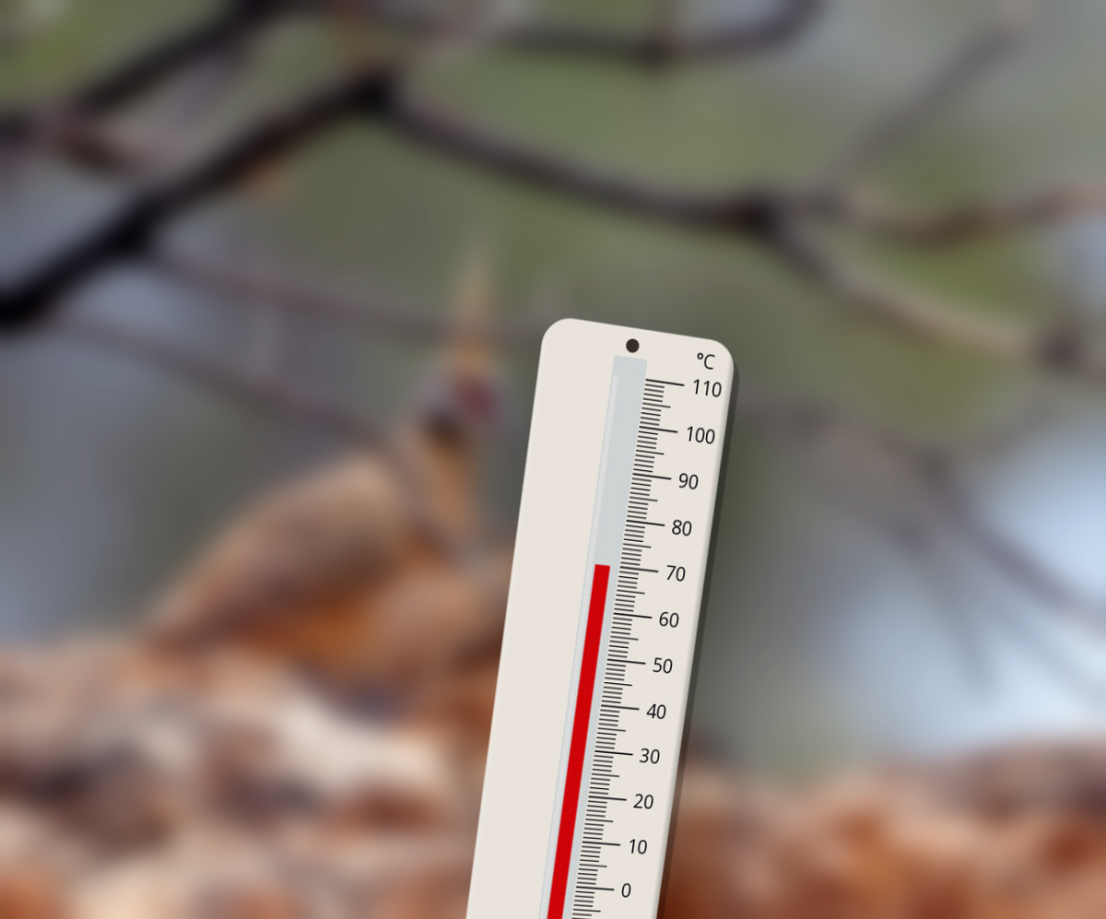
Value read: 70,°C
